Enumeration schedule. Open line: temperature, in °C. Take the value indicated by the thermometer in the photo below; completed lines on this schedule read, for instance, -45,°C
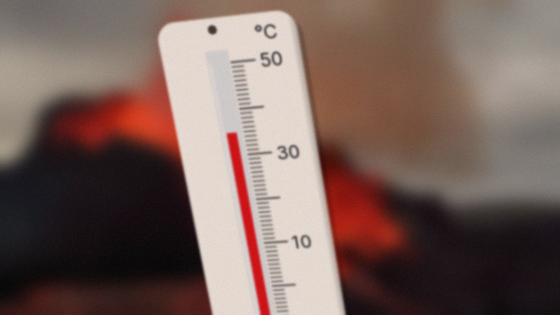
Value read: 35,°C
